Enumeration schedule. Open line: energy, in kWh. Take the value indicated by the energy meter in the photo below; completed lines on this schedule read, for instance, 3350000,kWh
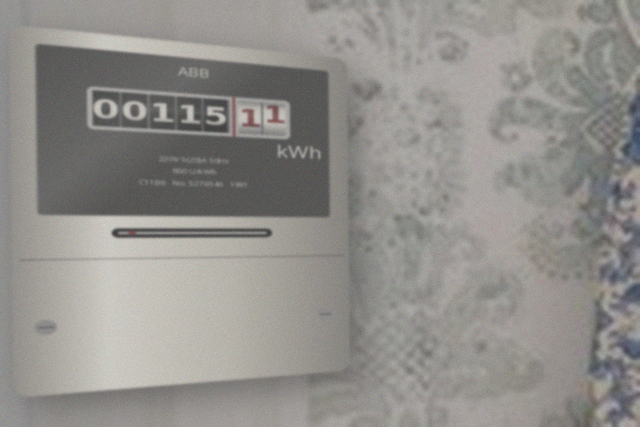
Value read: 115.11,kWh
